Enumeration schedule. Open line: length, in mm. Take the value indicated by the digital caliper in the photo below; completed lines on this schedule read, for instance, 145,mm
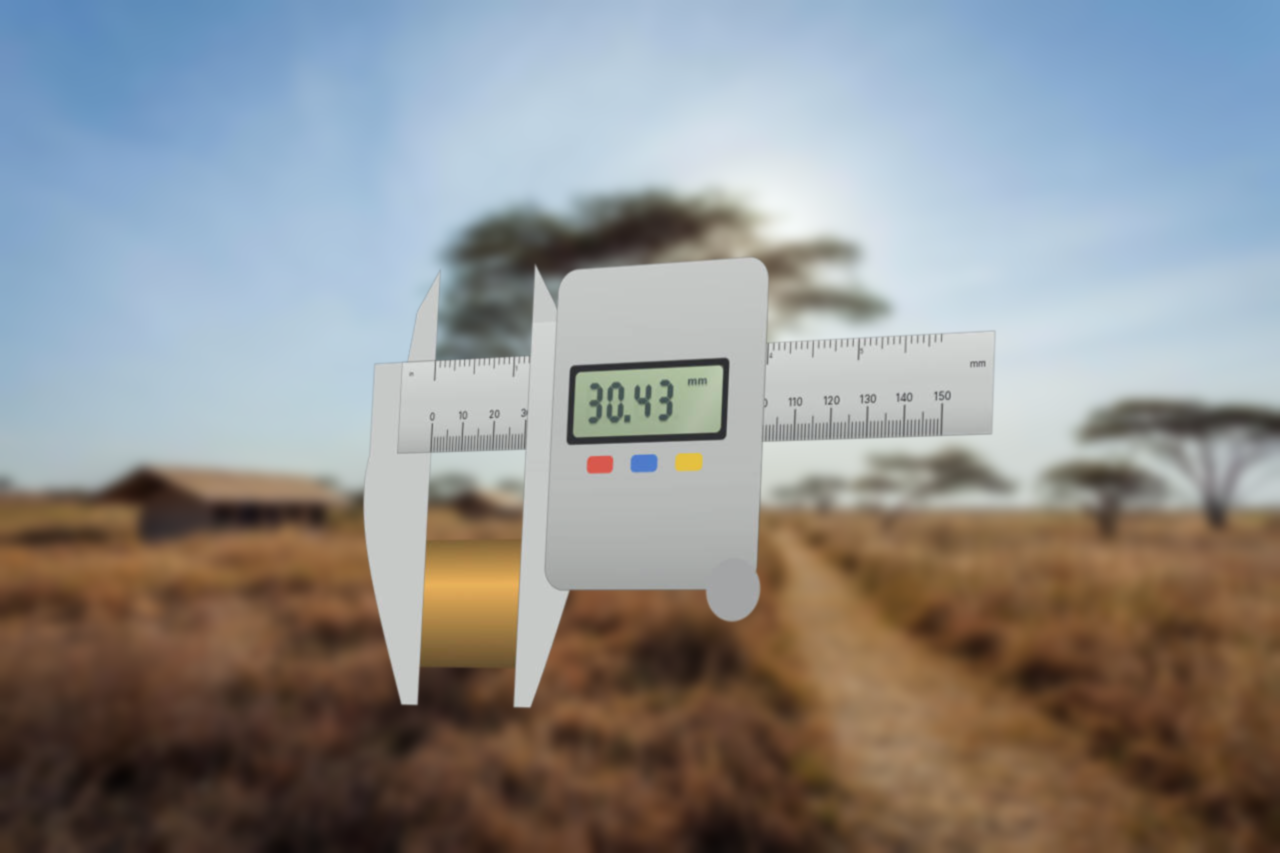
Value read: 30.43,mm
